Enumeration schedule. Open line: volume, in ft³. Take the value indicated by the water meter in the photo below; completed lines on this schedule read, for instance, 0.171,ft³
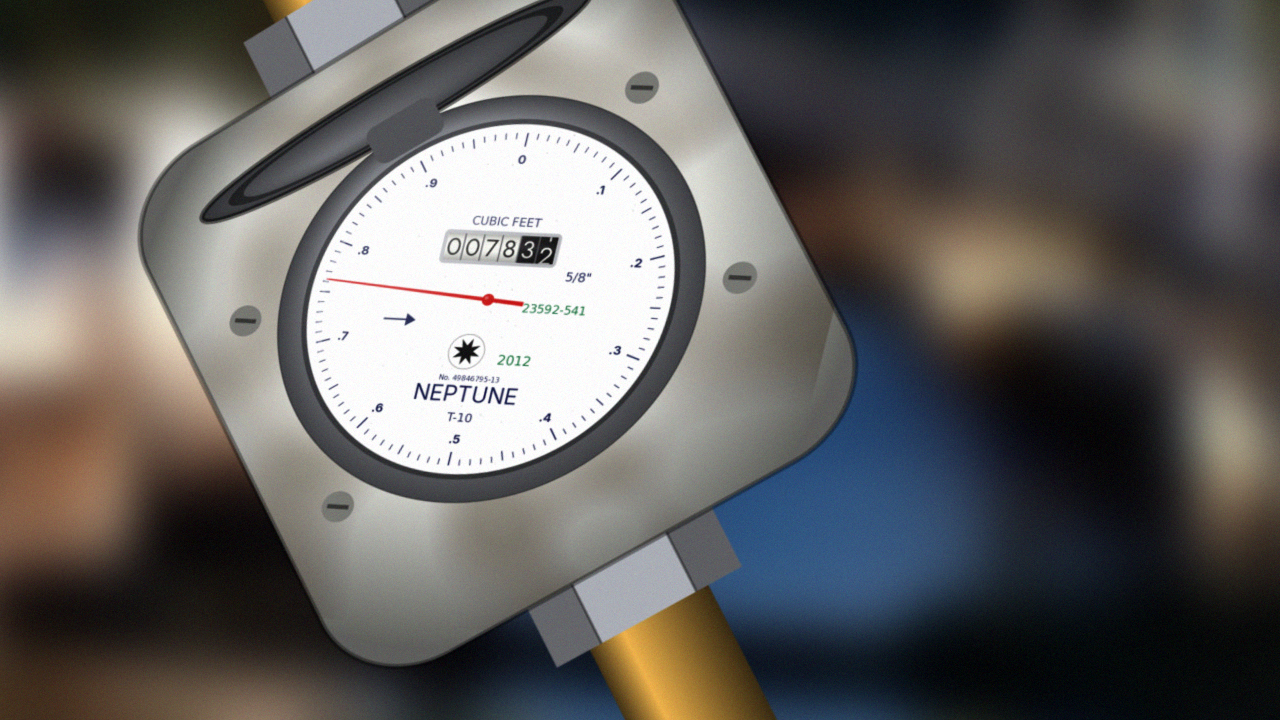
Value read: 7831.76,ft³
